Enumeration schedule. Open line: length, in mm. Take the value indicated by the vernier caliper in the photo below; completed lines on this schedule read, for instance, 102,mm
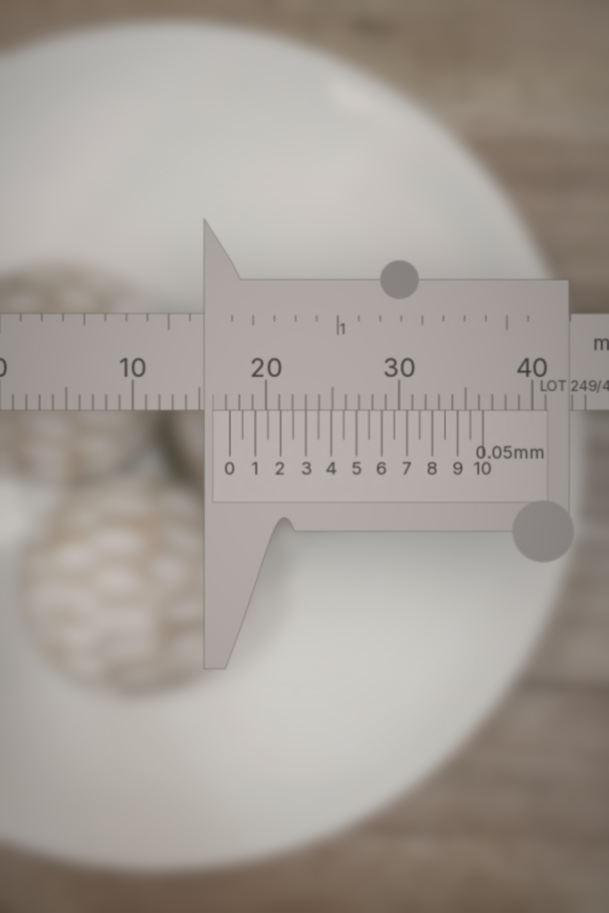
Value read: 17.3,mm
